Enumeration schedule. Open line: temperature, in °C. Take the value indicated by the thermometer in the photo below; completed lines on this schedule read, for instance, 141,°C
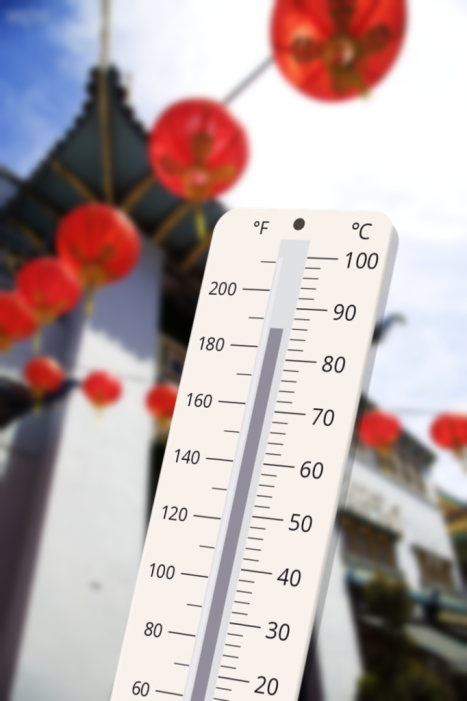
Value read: 86,°C
